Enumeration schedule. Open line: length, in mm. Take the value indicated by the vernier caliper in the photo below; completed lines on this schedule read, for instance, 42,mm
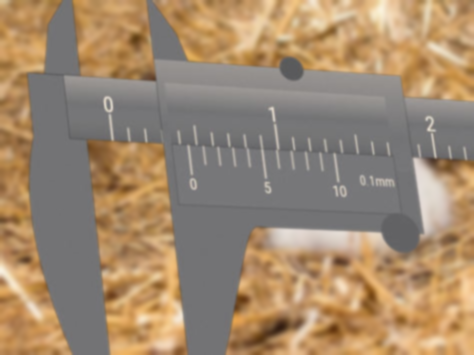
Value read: 4.5,mm
